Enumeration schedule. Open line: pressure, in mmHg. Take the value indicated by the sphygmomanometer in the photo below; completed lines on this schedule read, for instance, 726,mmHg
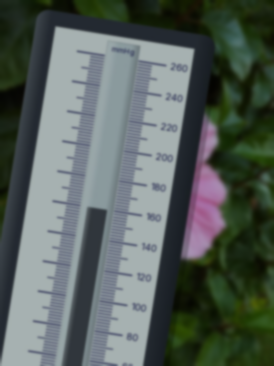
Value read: 160,mmHg
